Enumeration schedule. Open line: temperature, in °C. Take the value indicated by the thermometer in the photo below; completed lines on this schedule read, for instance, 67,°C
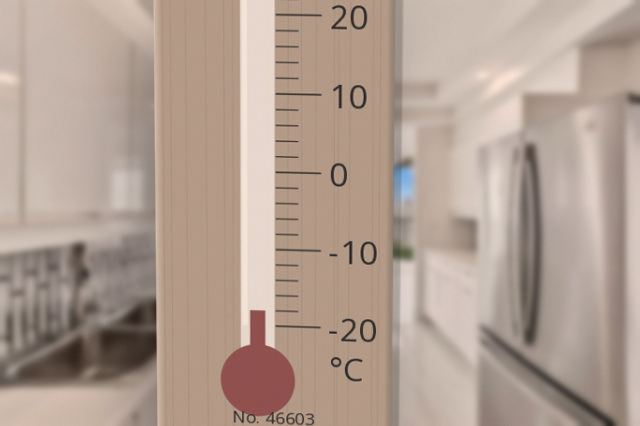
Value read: -18,°C
